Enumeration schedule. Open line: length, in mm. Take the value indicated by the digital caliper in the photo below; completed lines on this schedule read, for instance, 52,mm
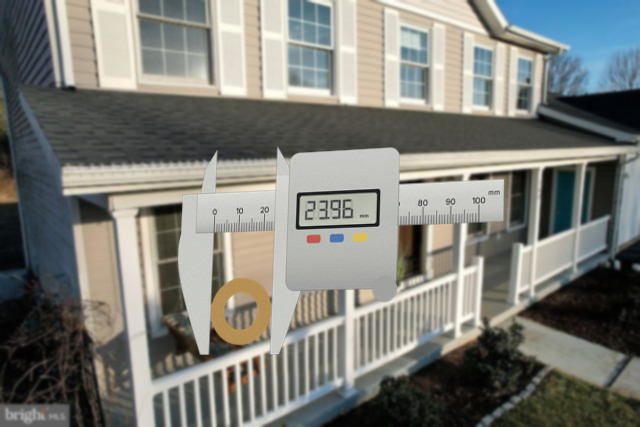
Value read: 23.96,mm
